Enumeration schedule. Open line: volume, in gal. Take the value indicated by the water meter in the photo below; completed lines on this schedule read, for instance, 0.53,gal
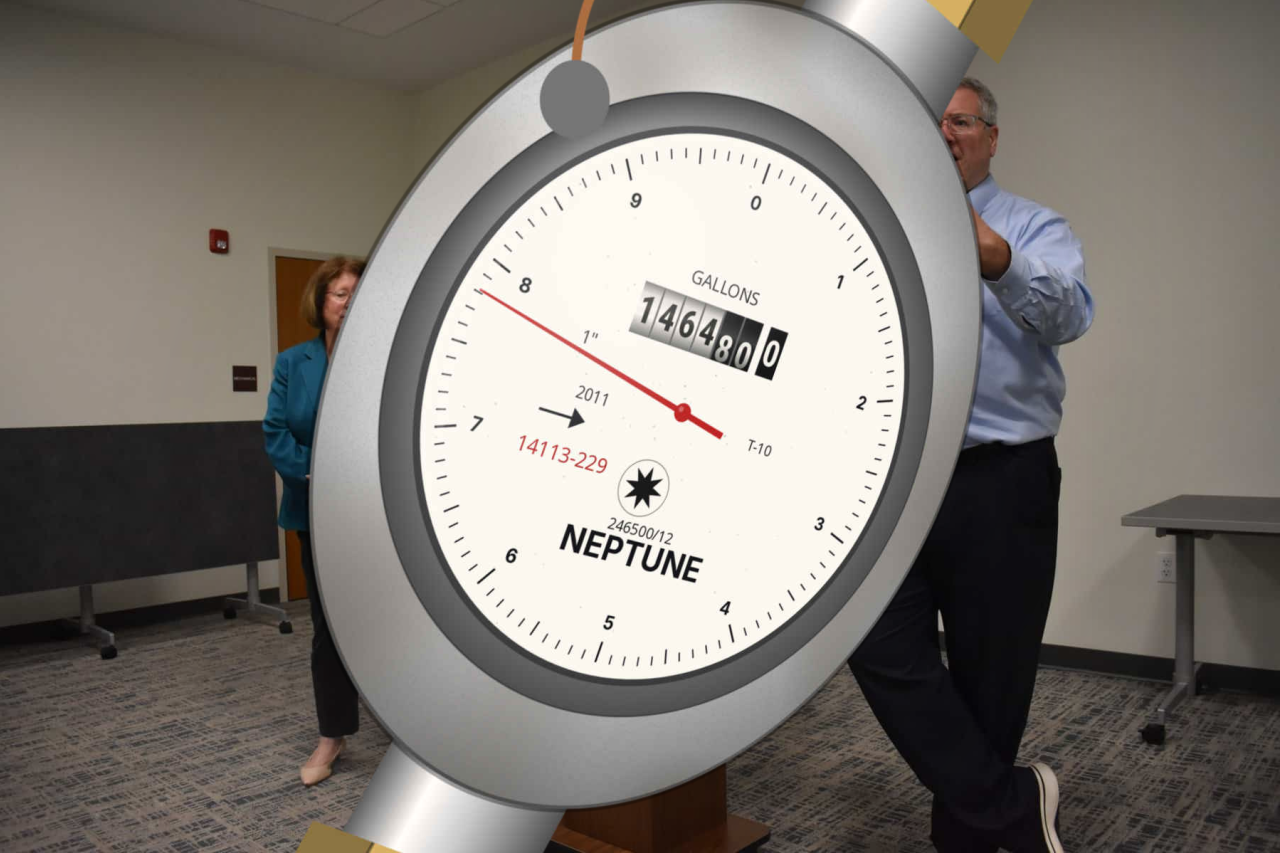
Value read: 1464797.8,gal
